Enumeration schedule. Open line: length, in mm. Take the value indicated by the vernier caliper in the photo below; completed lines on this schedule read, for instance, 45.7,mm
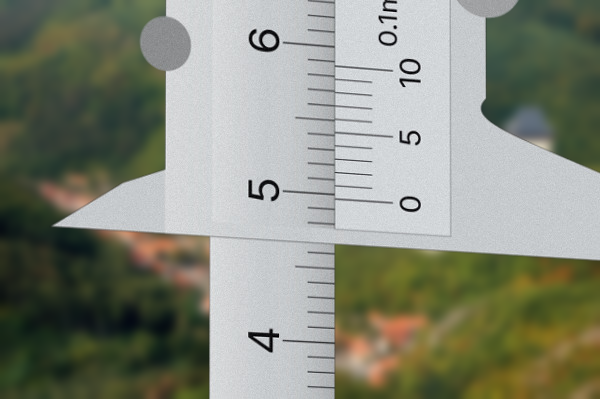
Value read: 49.7,mm
